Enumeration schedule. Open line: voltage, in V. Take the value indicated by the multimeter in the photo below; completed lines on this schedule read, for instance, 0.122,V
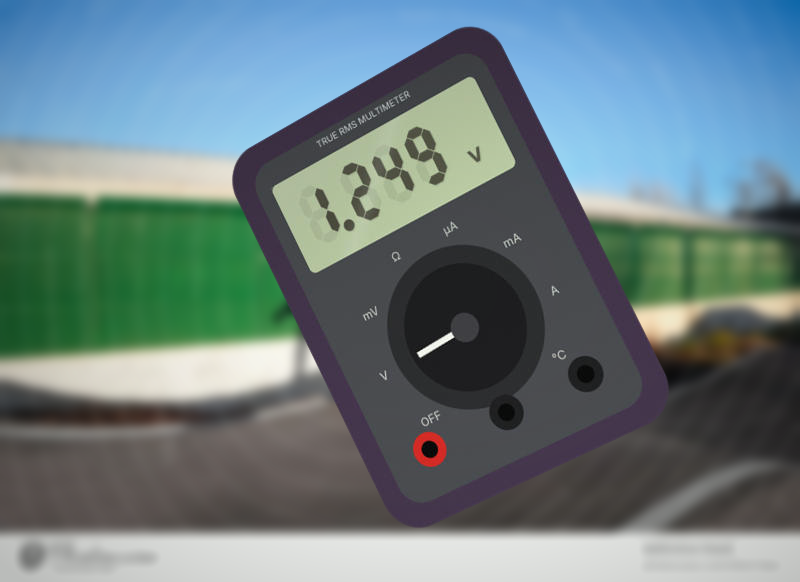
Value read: 1.249,V
